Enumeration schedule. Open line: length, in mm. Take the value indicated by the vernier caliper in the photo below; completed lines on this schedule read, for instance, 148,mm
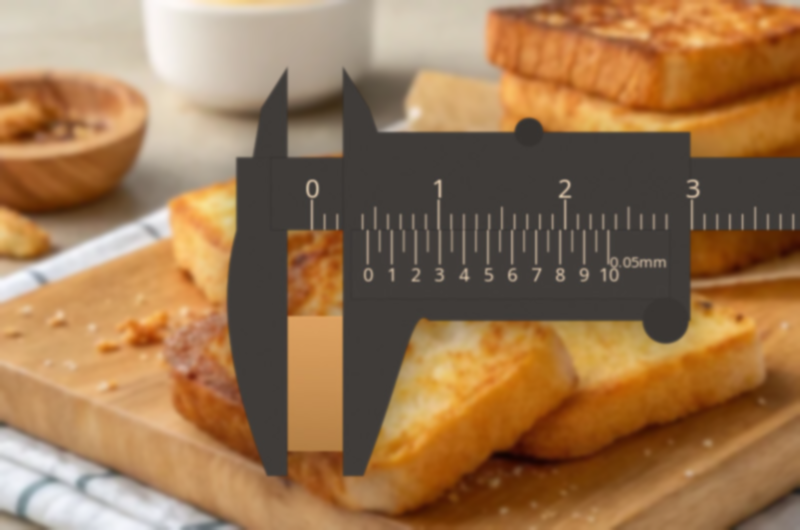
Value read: 4.4,mm
